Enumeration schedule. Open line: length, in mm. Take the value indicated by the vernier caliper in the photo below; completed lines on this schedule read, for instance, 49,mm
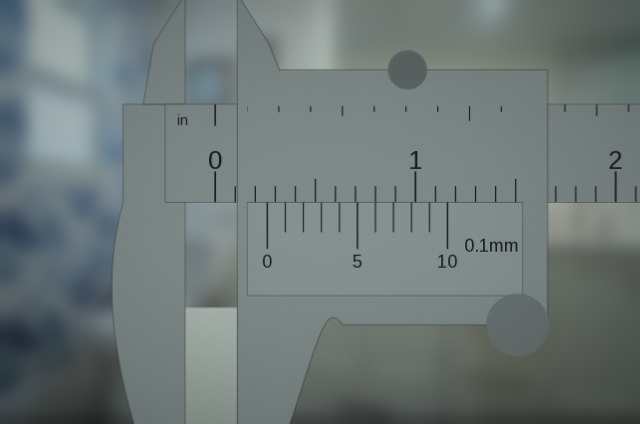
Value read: 2.6,mm
